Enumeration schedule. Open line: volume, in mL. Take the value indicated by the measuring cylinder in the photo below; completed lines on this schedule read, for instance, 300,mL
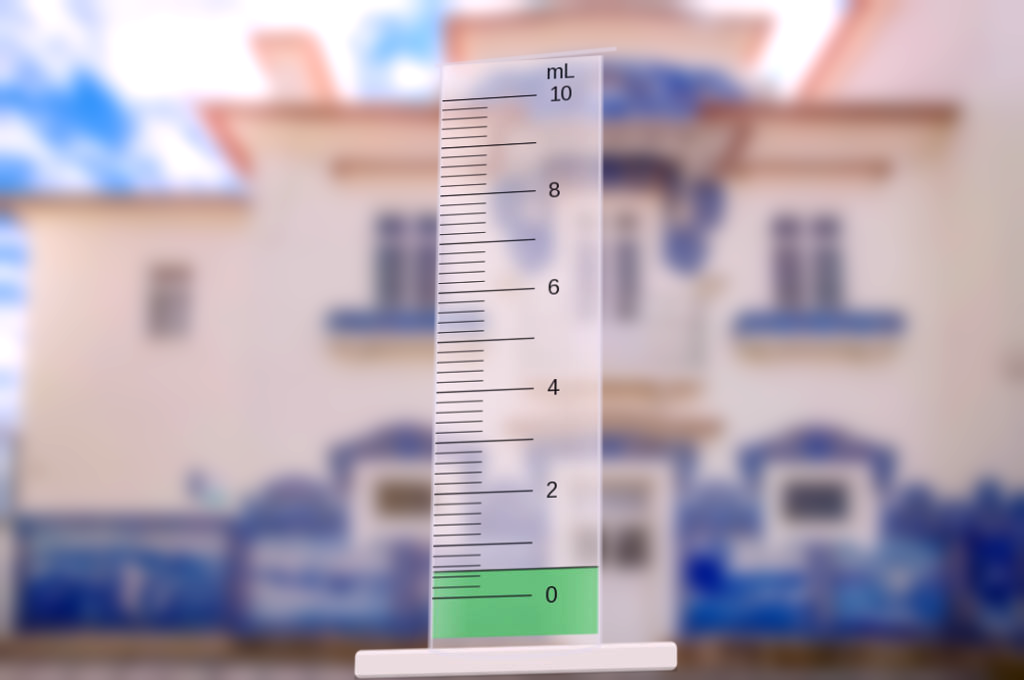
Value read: 0.5,mL
